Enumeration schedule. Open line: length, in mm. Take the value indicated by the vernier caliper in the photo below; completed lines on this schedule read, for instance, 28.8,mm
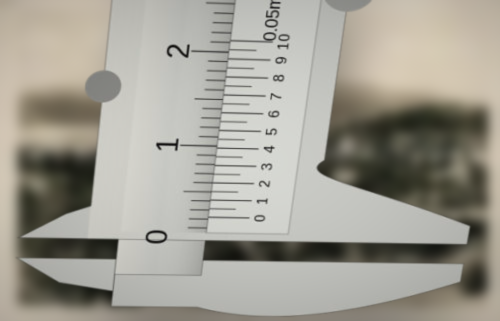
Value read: 2.2,mm
